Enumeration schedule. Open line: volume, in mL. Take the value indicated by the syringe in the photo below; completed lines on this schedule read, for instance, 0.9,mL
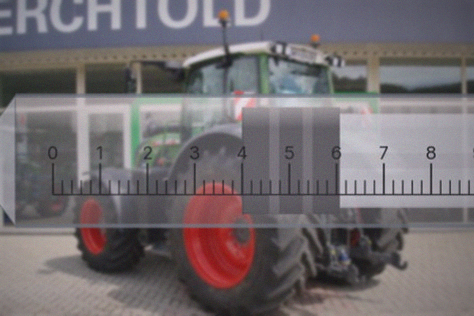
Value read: 4,mL
